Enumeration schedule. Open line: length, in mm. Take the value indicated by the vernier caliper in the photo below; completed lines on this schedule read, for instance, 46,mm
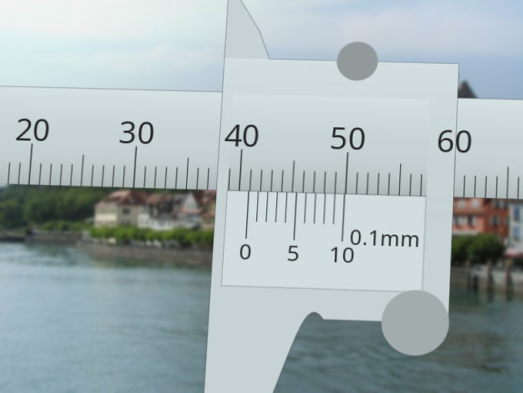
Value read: 40.9,mm
